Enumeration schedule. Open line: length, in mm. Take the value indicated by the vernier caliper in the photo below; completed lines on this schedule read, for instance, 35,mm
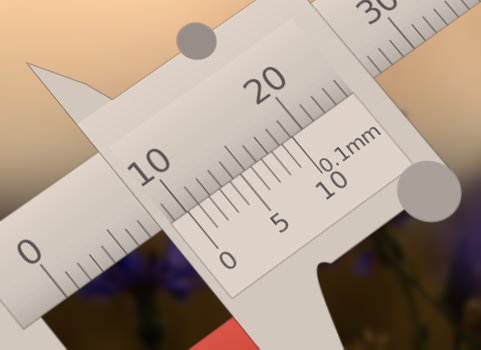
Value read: 10.1,mm
